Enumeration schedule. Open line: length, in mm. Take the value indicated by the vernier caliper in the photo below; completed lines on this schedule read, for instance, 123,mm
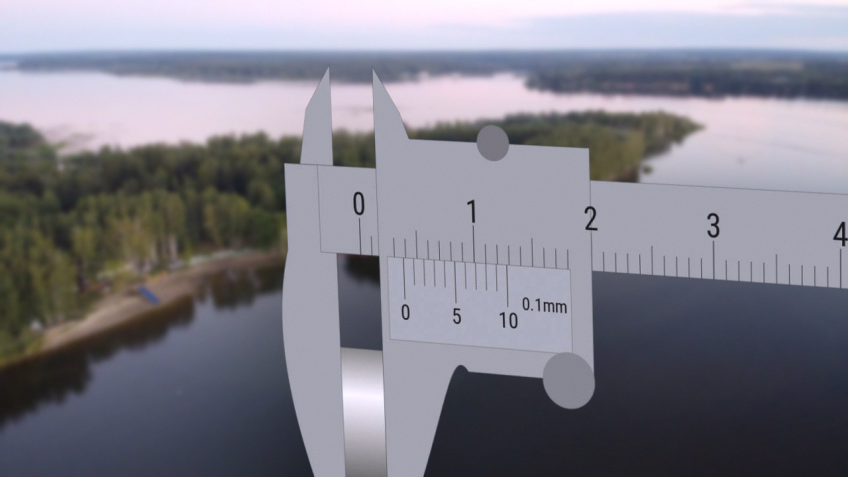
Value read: 3.8,mm
